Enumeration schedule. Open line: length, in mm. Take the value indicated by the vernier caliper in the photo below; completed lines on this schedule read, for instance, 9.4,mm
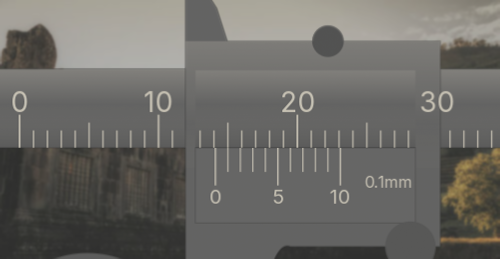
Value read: 14.1,mm
